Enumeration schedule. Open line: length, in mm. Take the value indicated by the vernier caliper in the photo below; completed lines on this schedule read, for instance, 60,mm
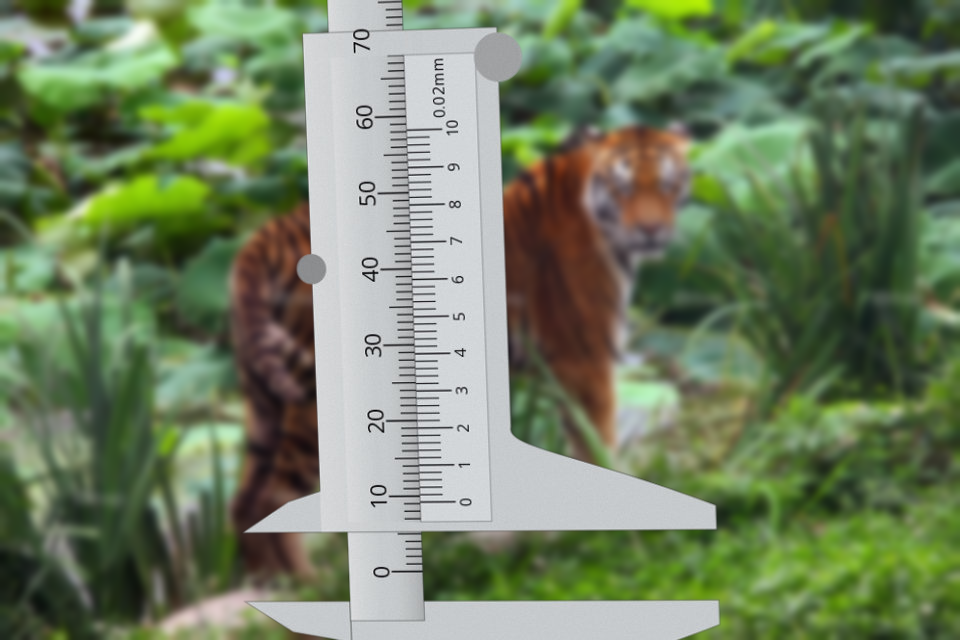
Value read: 9.2,mm
